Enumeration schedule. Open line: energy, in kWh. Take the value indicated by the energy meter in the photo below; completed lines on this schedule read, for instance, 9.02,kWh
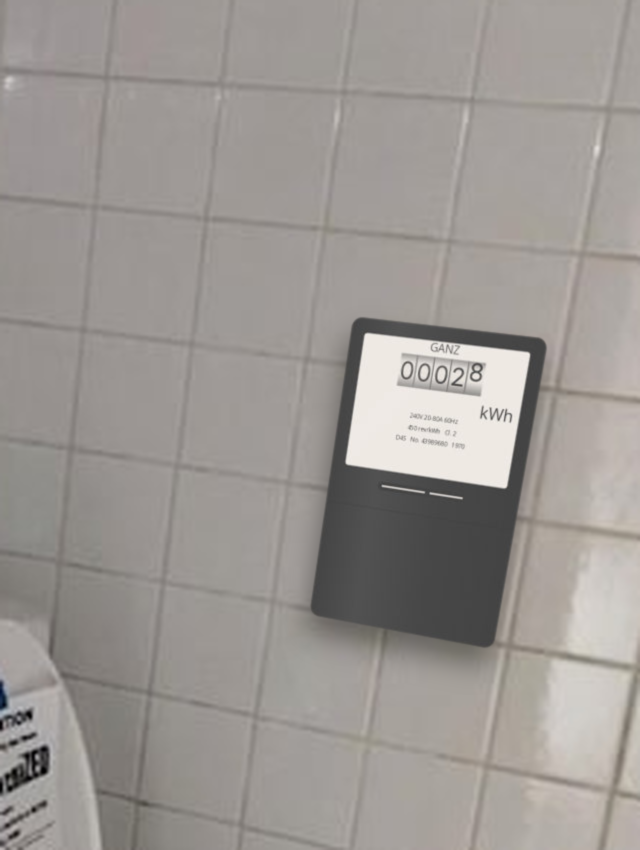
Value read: 28,kWh
